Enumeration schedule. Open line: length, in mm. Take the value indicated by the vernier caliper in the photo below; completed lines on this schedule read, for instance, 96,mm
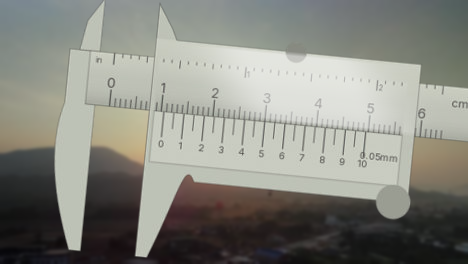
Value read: 10.5,mm
